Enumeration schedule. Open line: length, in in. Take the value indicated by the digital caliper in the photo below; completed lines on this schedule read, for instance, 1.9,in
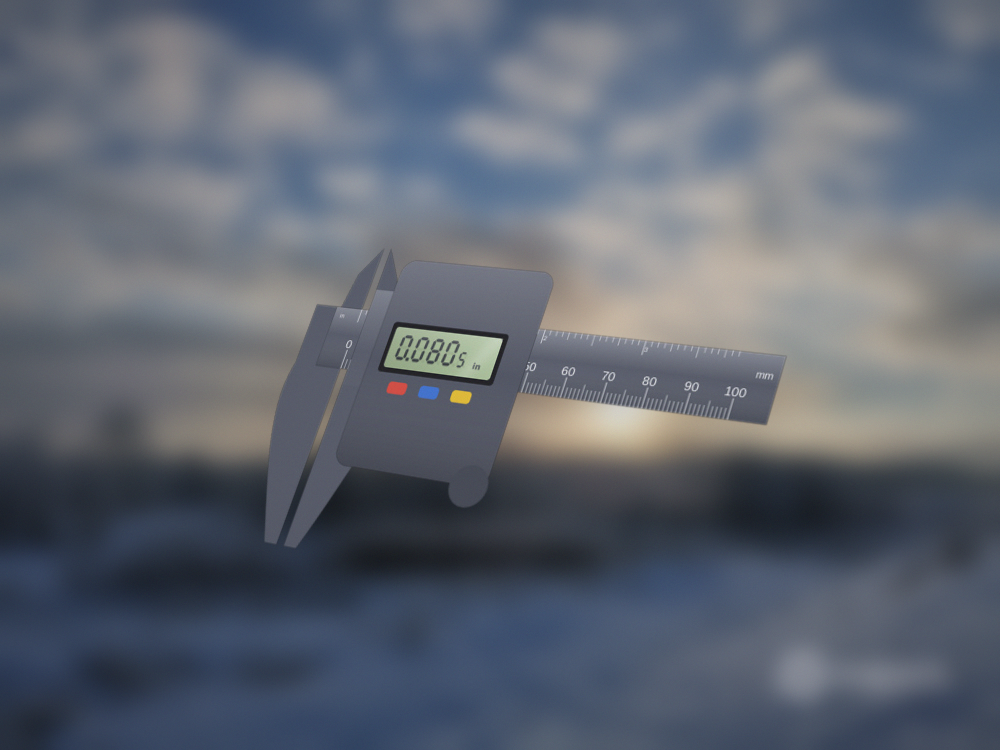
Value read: 0.0805,in
